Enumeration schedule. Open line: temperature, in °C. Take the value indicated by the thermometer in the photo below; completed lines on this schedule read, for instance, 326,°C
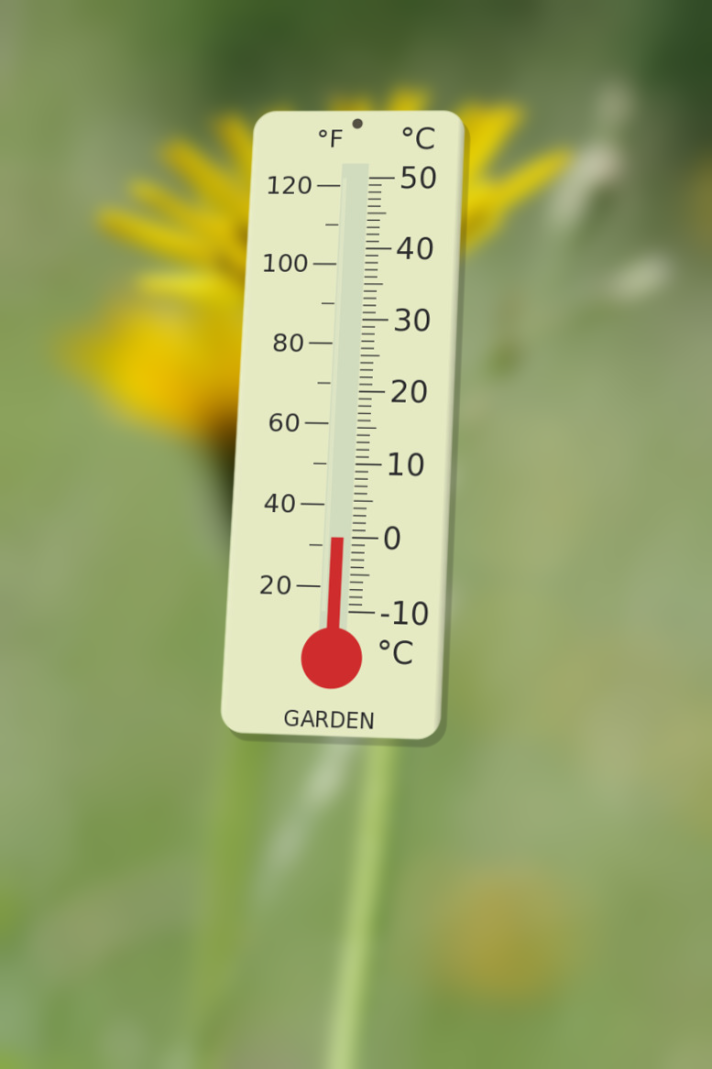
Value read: 0,°C
